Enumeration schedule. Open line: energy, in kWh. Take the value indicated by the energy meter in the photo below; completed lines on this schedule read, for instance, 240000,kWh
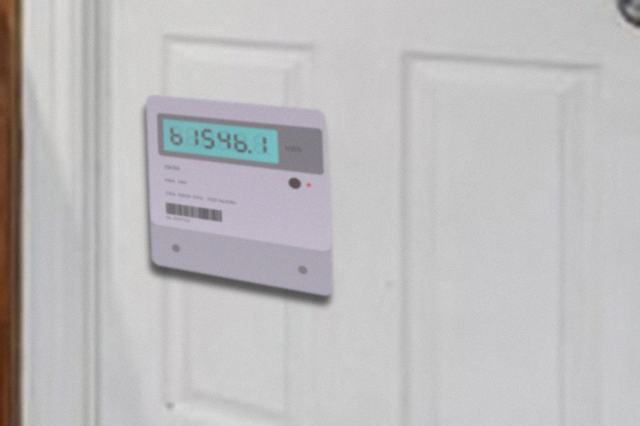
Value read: 61546.1,kWh
